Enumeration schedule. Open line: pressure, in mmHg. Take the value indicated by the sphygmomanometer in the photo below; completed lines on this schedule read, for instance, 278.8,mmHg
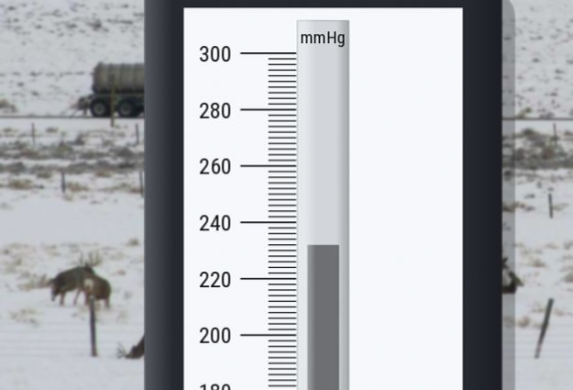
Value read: 232,mmHg
